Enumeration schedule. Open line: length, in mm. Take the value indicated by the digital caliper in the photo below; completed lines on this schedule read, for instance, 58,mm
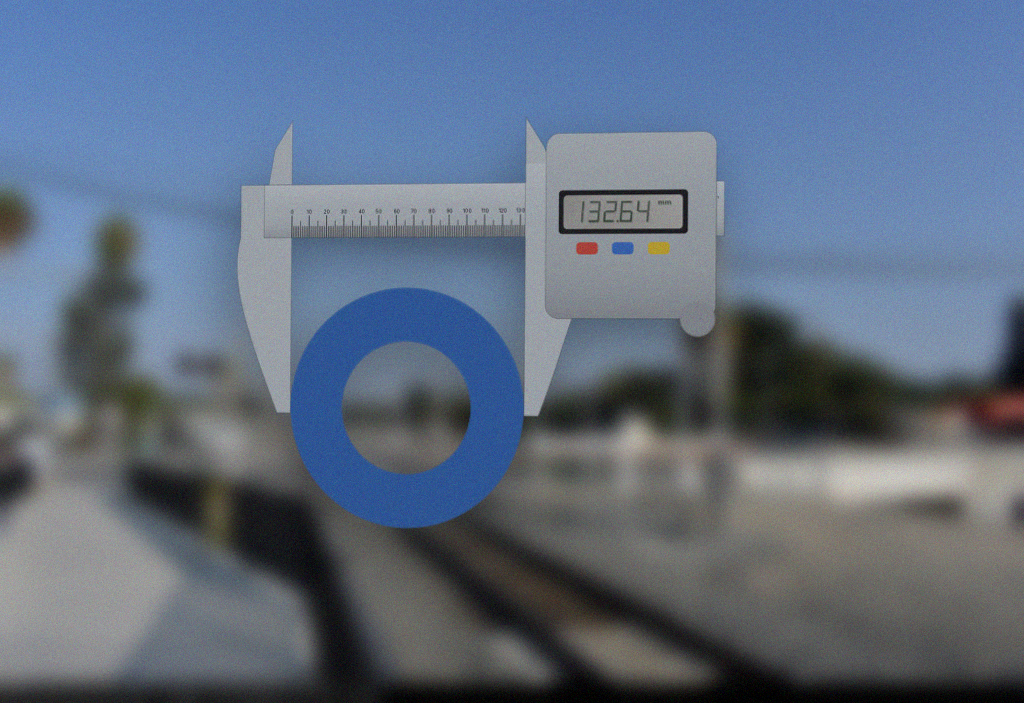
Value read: 132.64,mm
